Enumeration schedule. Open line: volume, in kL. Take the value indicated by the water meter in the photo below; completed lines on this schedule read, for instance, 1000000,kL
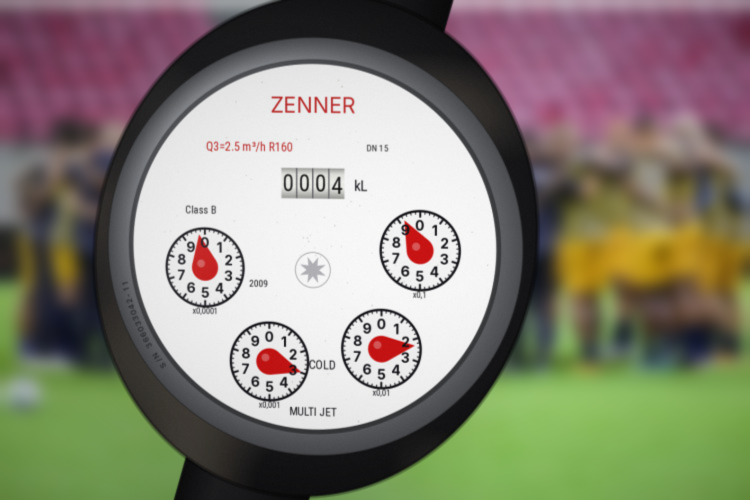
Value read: 3.9229,kL
